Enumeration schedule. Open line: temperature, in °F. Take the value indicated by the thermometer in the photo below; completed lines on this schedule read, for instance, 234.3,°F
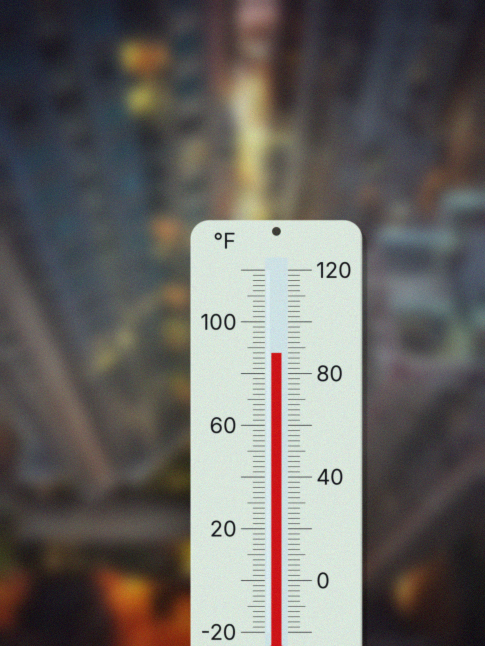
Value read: 88,°F
